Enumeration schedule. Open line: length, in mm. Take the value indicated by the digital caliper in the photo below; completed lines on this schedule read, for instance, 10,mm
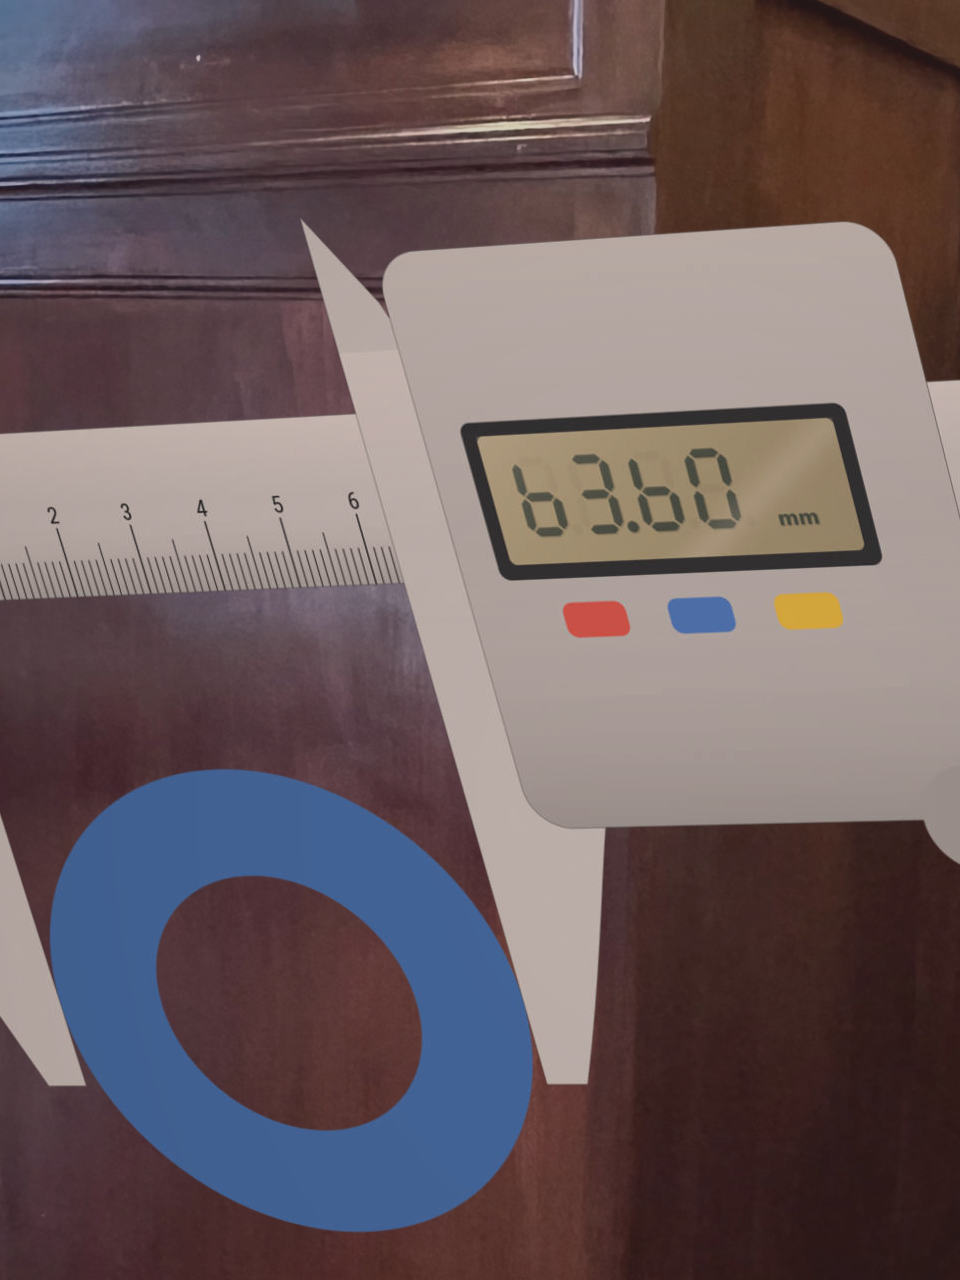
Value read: 63.60,mm
